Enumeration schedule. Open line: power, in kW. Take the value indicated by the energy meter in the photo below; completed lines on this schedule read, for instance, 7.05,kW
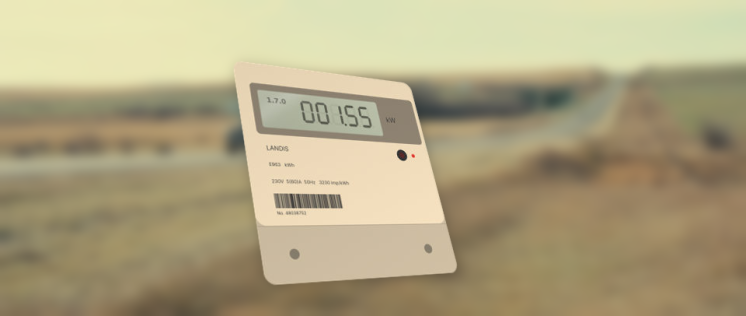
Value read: 1.55,kW
